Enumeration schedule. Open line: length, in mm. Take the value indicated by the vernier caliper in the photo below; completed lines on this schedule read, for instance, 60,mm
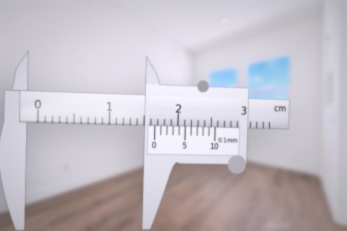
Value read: 16.6,mm
